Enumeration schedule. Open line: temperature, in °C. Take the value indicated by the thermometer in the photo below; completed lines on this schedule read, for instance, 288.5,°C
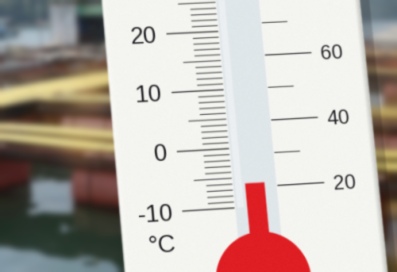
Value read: -6,°C
